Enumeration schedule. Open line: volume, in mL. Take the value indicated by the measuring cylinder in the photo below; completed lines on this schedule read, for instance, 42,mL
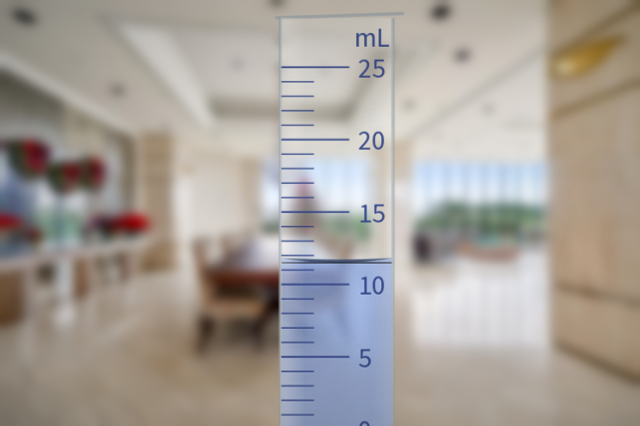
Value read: 11.5,mL
